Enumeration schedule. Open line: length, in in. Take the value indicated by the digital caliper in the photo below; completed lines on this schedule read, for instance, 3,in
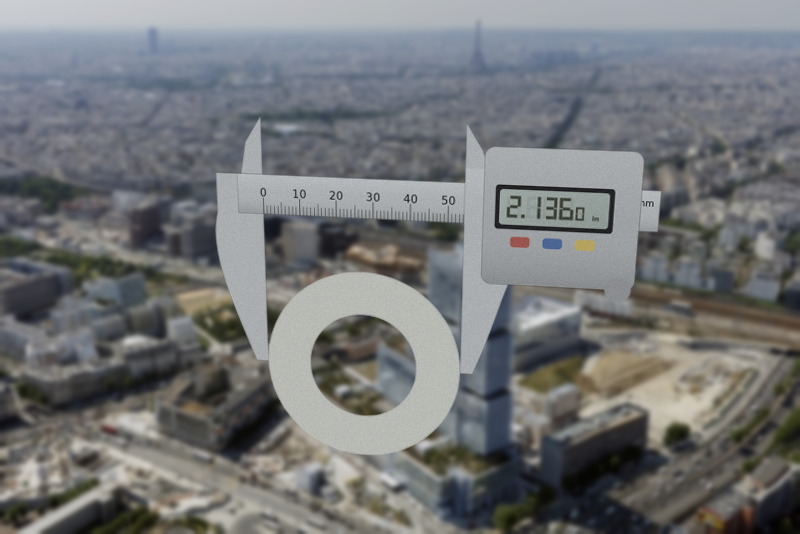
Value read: 2.1360,in
